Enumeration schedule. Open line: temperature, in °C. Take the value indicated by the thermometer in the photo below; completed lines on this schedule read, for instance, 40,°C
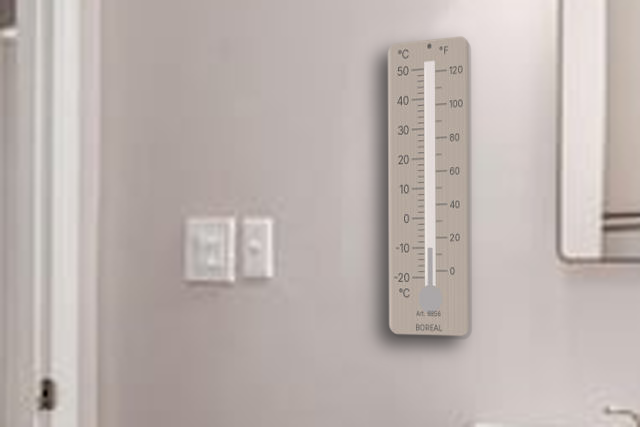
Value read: -10,°C
